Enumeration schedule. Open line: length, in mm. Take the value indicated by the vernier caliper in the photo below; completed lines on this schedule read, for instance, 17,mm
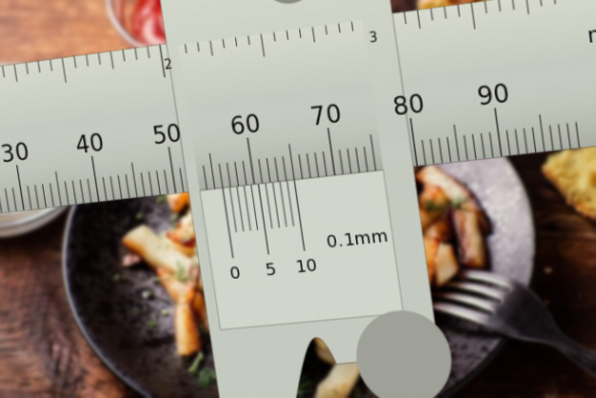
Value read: 56.0,mm
